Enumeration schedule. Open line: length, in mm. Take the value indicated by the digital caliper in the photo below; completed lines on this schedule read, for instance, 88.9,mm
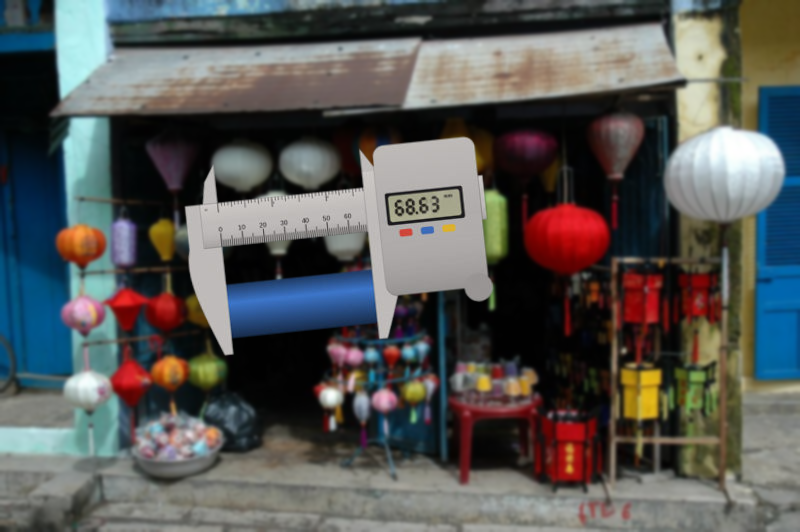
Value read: 68.63,mm
